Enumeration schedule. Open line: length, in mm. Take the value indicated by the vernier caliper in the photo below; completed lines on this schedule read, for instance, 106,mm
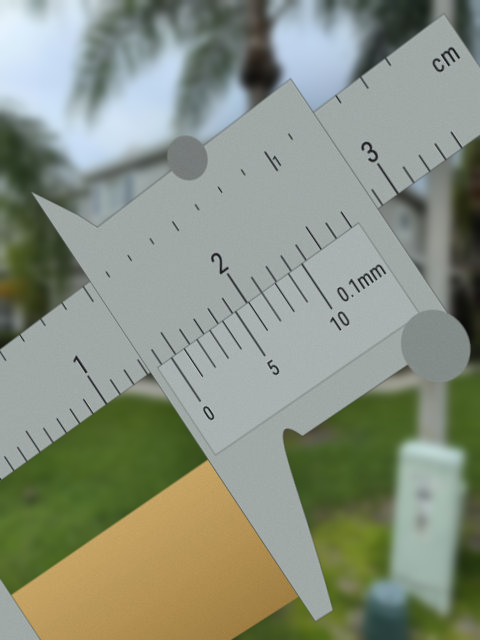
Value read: 14.7,mm
